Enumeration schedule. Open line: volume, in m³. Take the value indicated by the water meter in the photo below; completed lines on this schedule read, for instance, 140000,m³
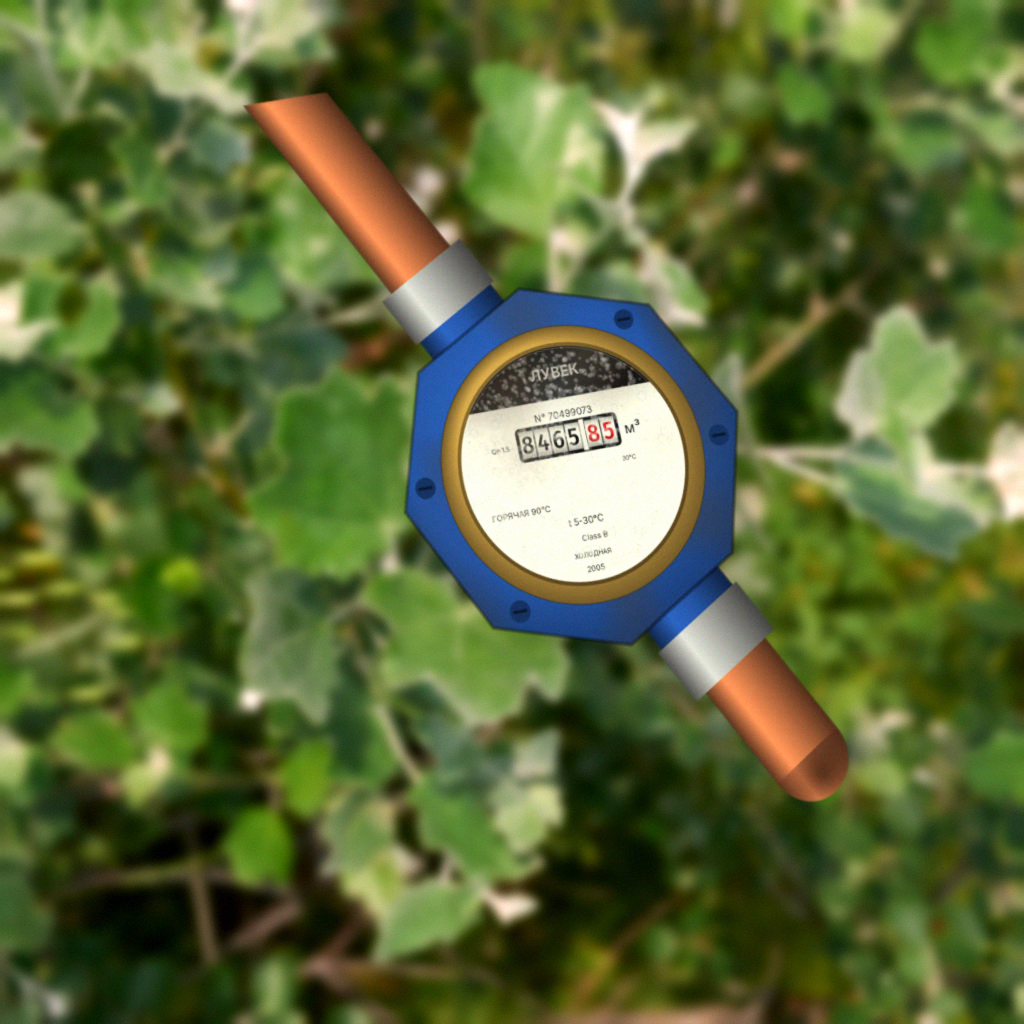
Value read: 8465.85,m³
